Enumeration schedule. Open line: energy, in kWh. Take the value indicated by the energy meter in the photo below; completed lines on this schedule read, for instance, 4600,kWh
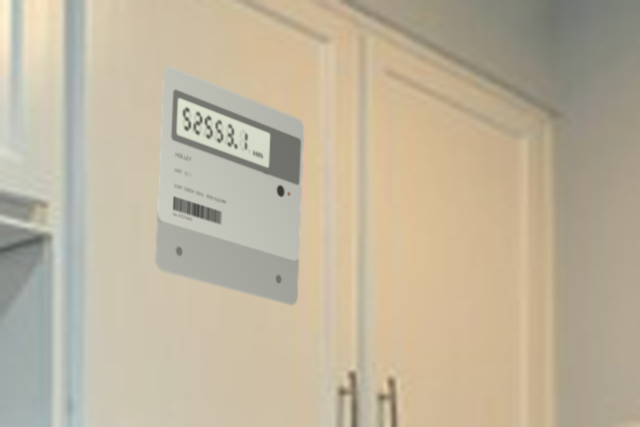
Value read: 52553.1,kWh
